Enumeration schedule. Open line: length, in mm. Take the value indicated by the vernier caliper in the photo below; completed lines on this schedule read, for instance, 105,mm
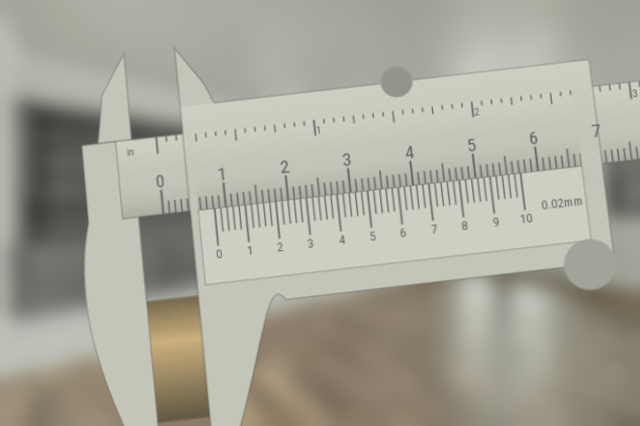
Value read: 8.2,mm
